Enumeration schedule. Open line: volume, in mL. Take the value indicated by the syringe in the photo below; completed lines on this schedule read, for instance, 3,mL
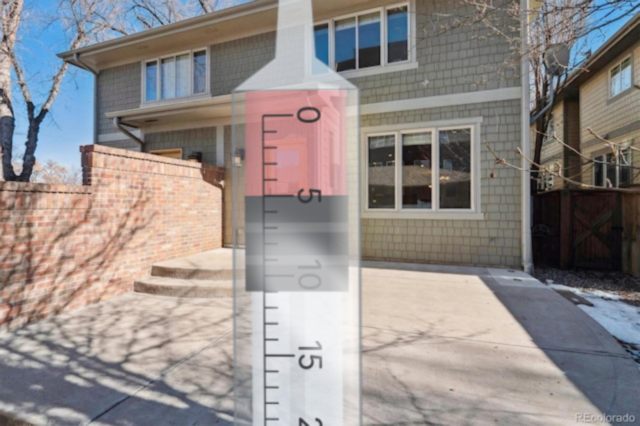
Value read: 5,mL
